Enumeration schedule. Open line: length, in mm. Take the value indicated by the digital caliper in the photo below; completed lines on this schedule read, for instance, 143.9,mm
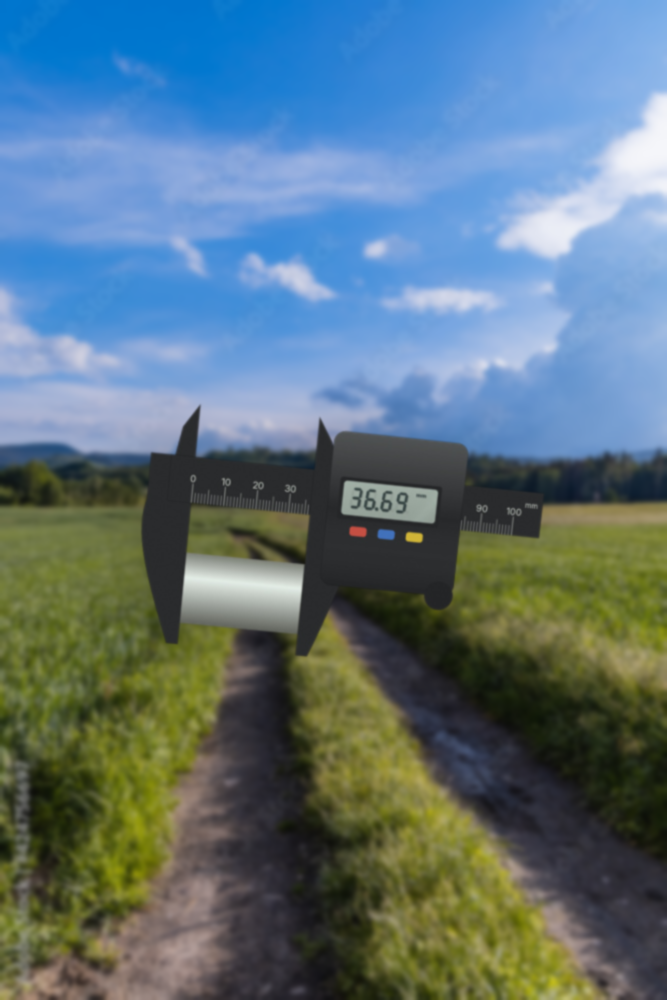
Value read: 36.69,mm
